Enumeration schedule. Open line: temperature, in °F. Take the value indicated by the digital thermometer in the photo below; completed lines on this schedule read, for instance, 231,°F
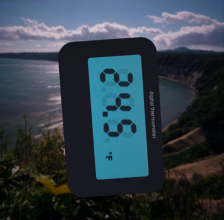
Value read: 24.5,°F
